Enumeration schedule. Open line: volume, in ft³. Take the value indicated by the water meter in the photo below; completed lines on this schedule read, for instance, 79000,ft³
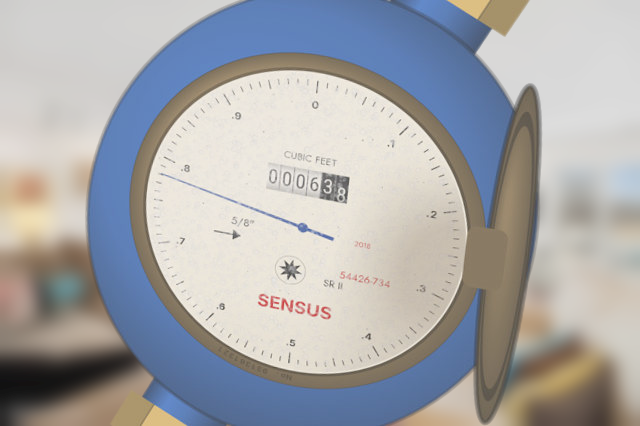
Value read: 637.78,ft³
